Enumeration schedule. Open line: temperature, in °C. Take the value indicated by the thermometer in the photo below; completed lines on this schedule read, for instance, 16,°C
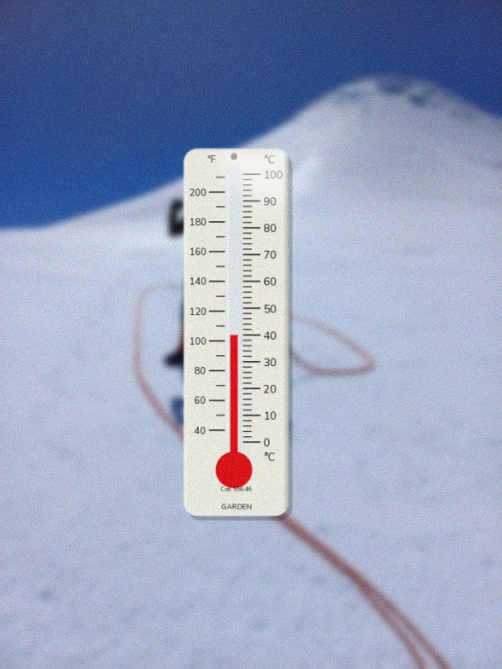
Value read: 40,°C
